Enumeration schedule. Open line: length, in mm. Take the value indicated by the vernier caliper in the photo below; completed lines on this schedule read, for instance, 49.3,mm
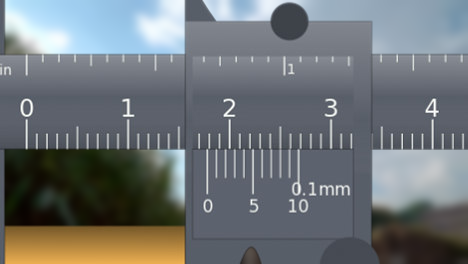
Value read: 17.8,mm
